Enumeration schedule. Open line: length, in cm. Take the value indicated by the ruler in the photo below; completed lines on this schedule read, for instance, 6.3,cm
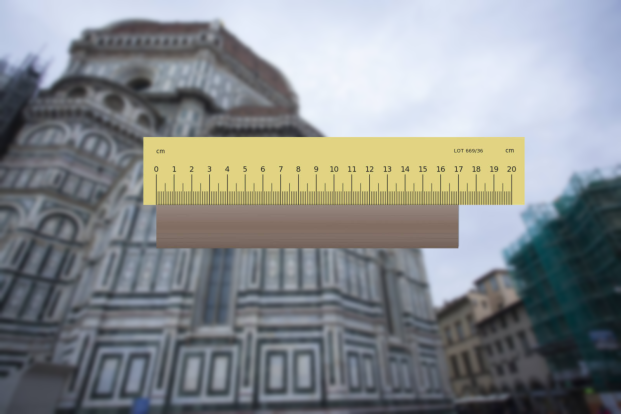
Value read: 17,cm
